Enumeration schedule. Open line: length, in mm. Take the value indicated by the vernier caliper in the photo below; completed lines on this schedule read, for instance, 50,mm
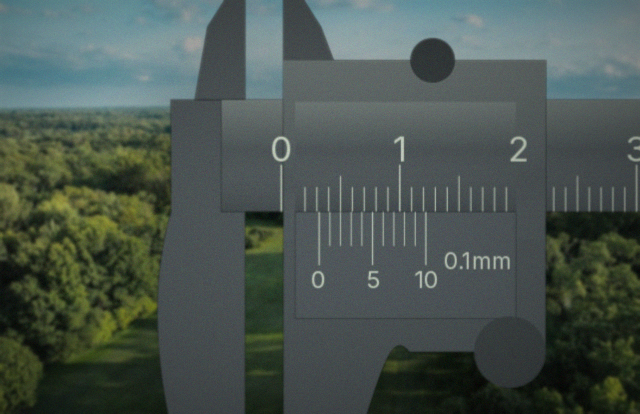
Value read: 3.2,mm
